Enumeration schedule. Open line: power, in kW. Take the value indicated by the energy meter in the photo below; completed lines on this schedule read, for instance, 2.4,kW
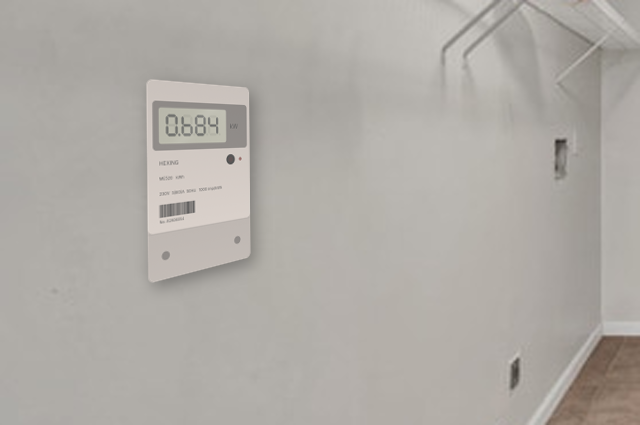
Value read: 0.684,kW
